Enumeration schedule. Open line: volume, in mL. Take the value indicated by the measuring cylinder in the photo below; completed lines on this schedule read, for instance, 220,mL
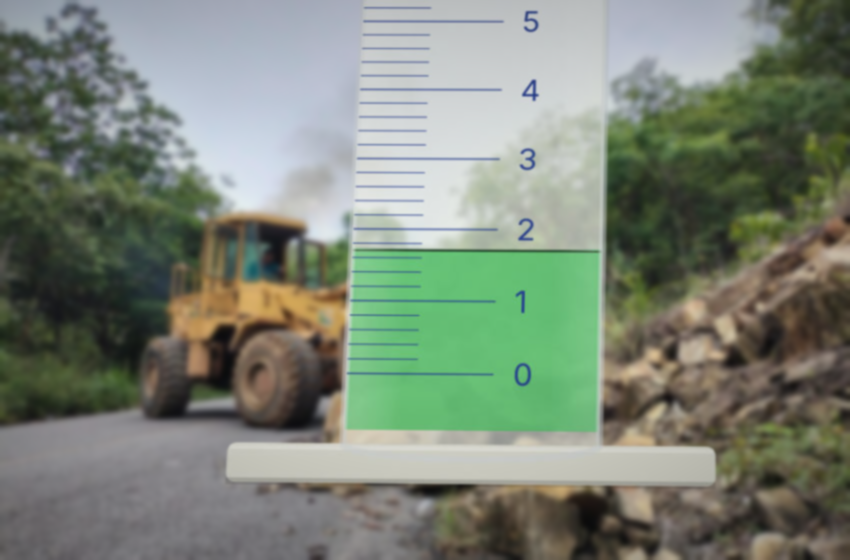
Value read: 1.7,mL
